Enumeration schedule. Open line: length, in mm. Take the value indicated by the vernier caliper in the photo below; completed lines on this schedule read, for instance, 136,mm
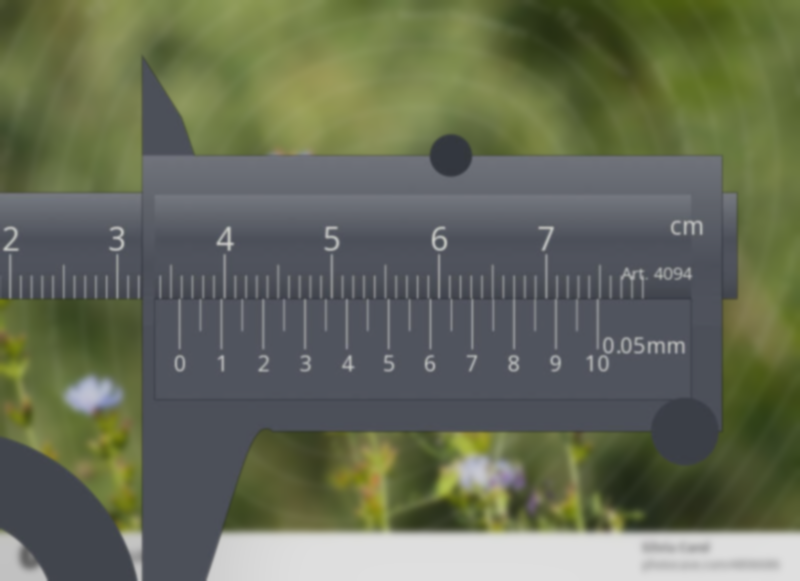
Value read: 35.8,mm
